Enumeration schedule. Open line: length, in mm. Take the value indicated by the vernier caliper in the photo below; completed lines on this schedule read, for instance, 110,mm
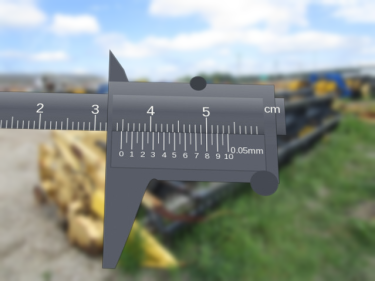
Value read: 34.8,mm
